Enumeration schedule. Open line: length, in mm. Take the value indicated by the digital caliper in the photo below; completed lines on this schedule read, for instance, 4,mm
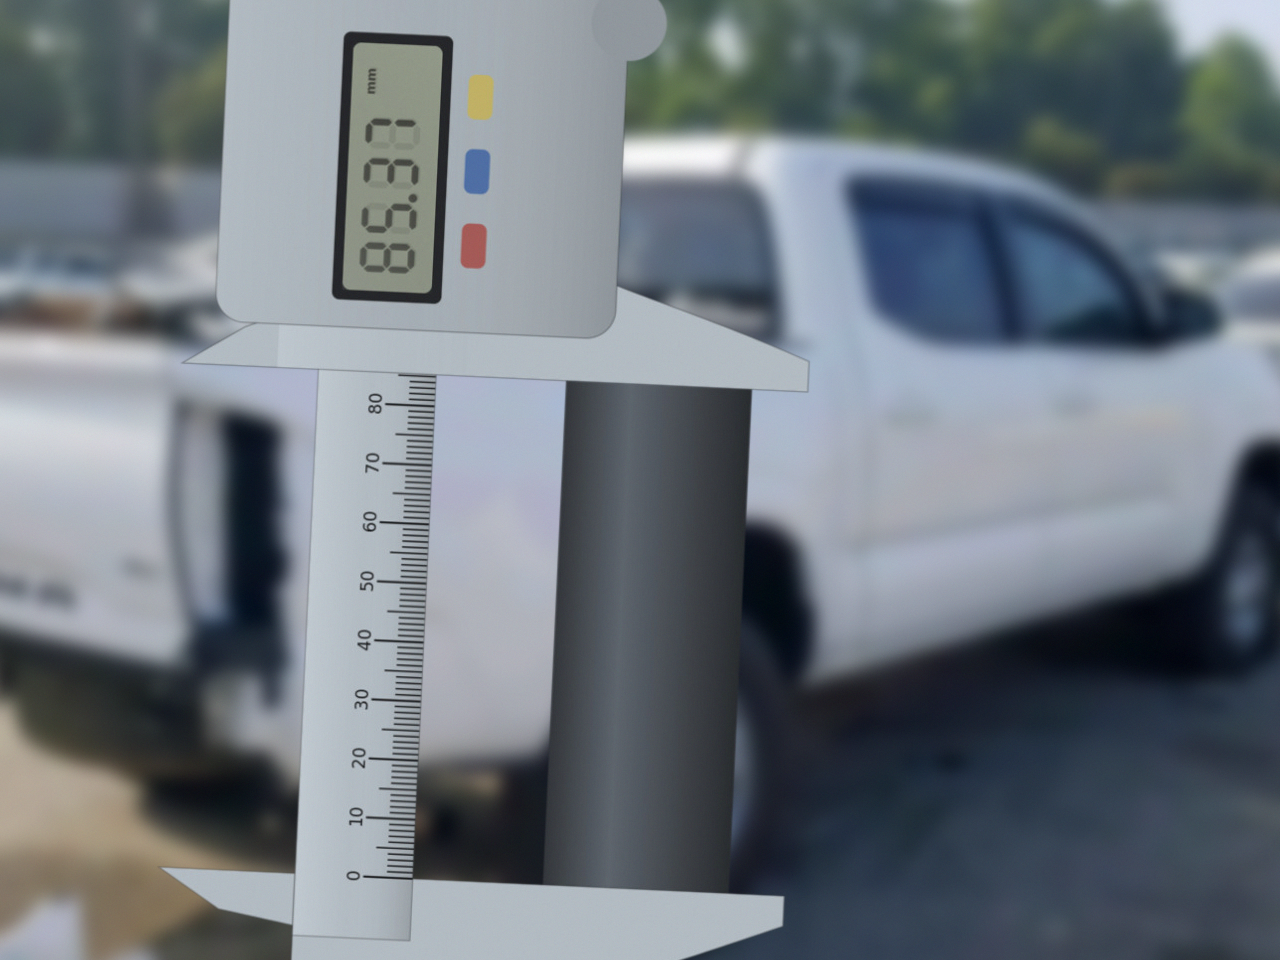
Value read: 85.37,mm
